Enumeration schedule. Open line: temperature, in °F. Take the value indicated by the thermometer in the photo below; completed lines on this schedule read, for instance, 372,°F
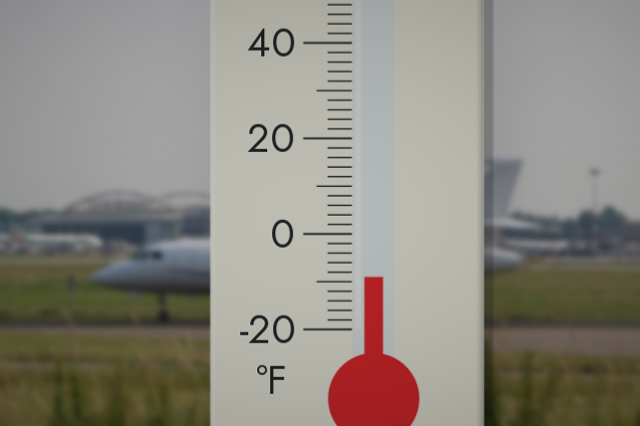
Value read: -9,°F
